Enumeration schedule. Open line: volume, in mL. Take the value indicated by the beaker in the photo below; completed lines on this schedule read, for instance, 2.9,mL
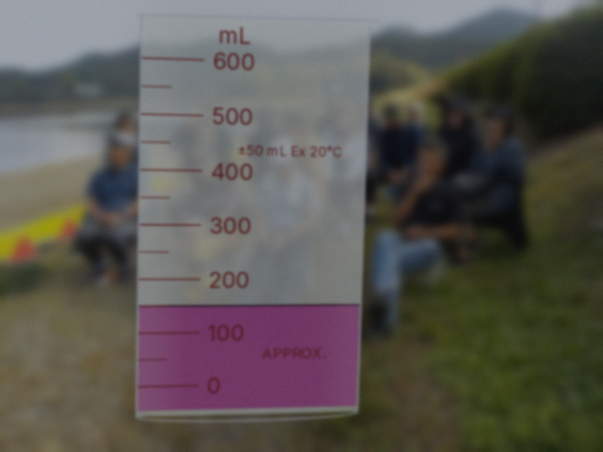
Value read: 150,mL
